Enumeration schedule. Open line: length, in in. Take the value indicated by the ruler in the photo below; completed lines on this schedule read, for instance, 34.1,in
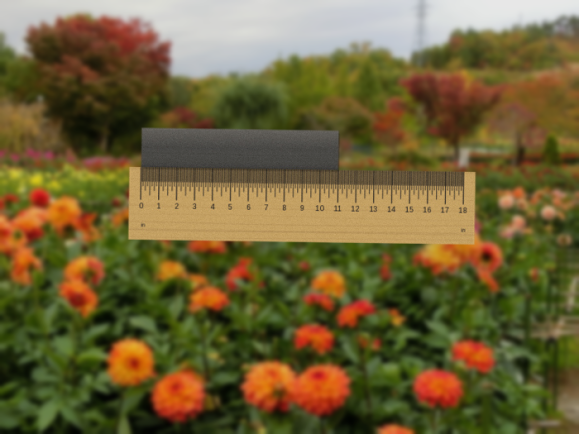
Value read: 11,in
